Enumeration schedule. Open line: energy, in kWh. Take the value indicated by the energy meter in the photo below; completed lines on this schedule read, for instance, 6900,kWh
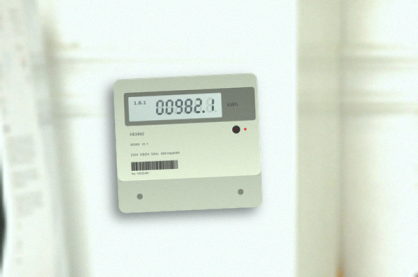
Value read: 982.1,kWh
